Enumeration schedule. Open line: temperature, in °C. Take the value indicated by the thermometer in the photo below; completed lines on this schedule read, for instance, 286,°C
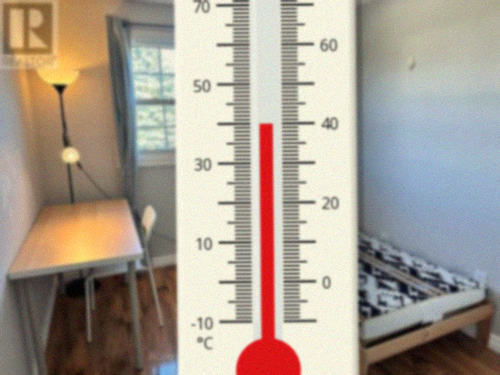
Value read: 40,°C
